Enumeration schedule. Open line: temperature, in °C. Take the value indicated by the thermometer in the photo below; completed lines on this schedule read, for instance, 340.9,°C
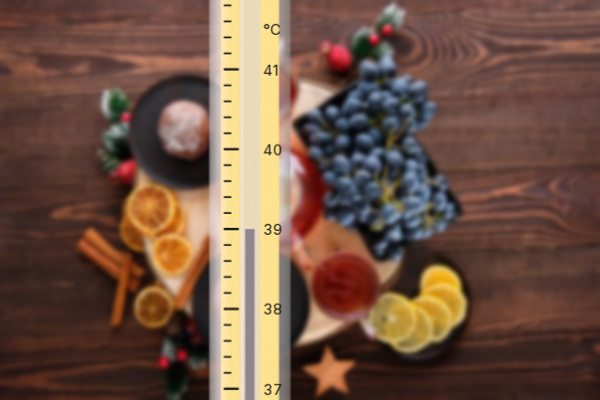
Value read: 39,°C
